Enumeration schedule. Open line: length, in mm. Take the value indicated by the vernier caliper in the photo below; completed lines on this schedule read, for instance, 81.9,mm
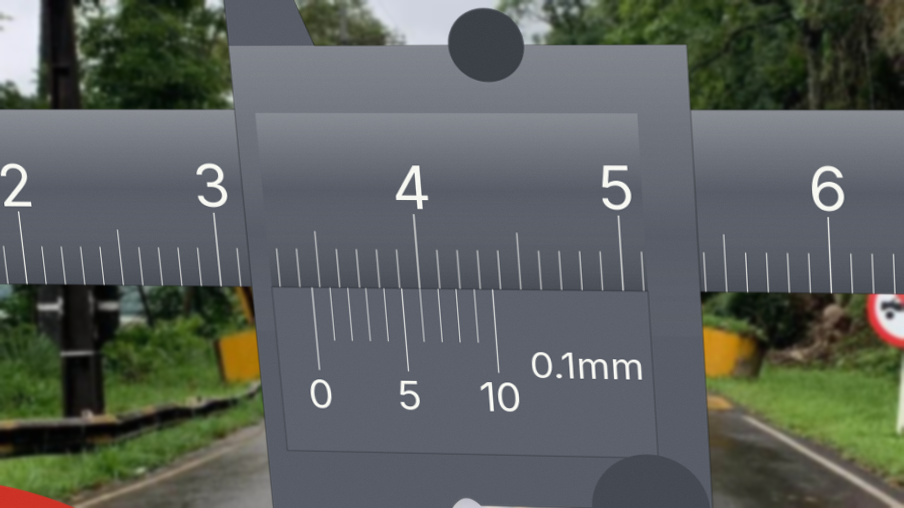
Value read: 34.6,mm
